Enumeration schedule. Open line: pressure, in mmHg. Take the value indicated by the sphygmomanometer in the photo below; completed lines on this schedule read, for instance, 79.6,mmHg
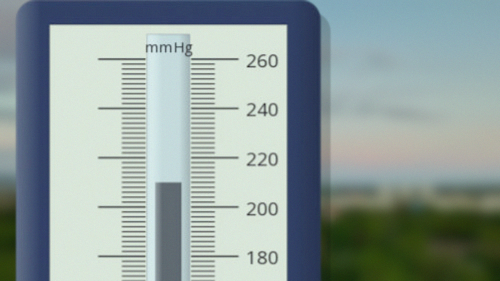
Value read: 210,mmHg
